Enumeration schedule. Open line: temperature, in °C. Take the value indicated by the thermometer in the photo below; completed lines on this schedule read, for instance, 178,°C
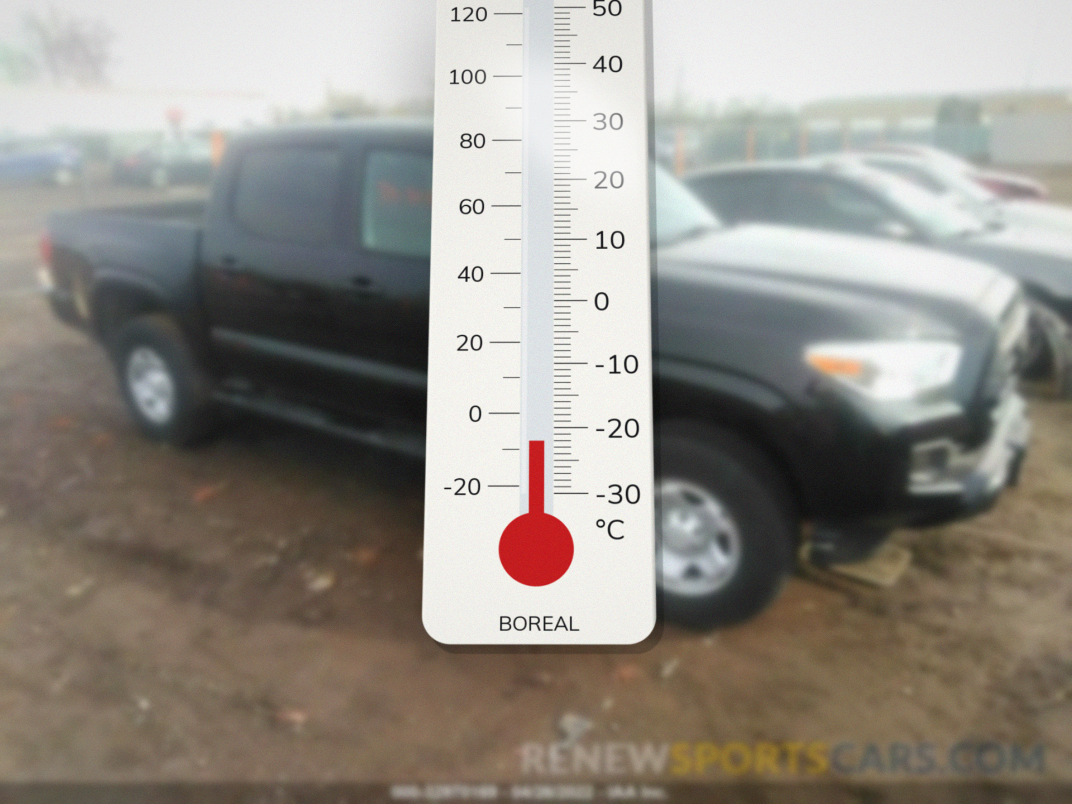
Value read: -22,°C
